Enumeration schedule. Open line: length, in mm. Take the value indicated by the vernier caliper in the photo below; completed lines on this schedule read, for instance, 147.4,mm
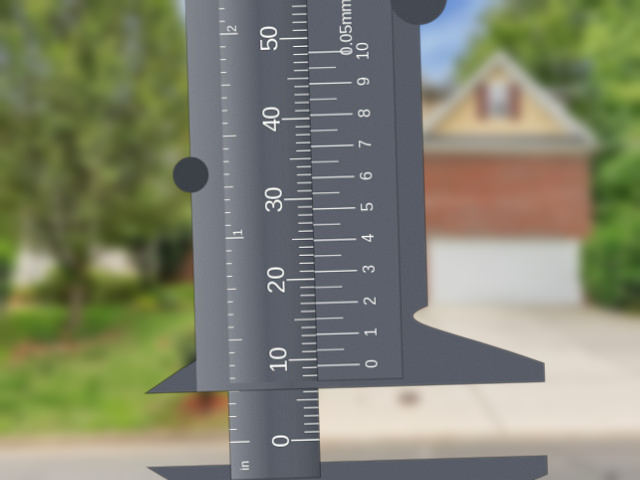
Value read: 9.2,mm
